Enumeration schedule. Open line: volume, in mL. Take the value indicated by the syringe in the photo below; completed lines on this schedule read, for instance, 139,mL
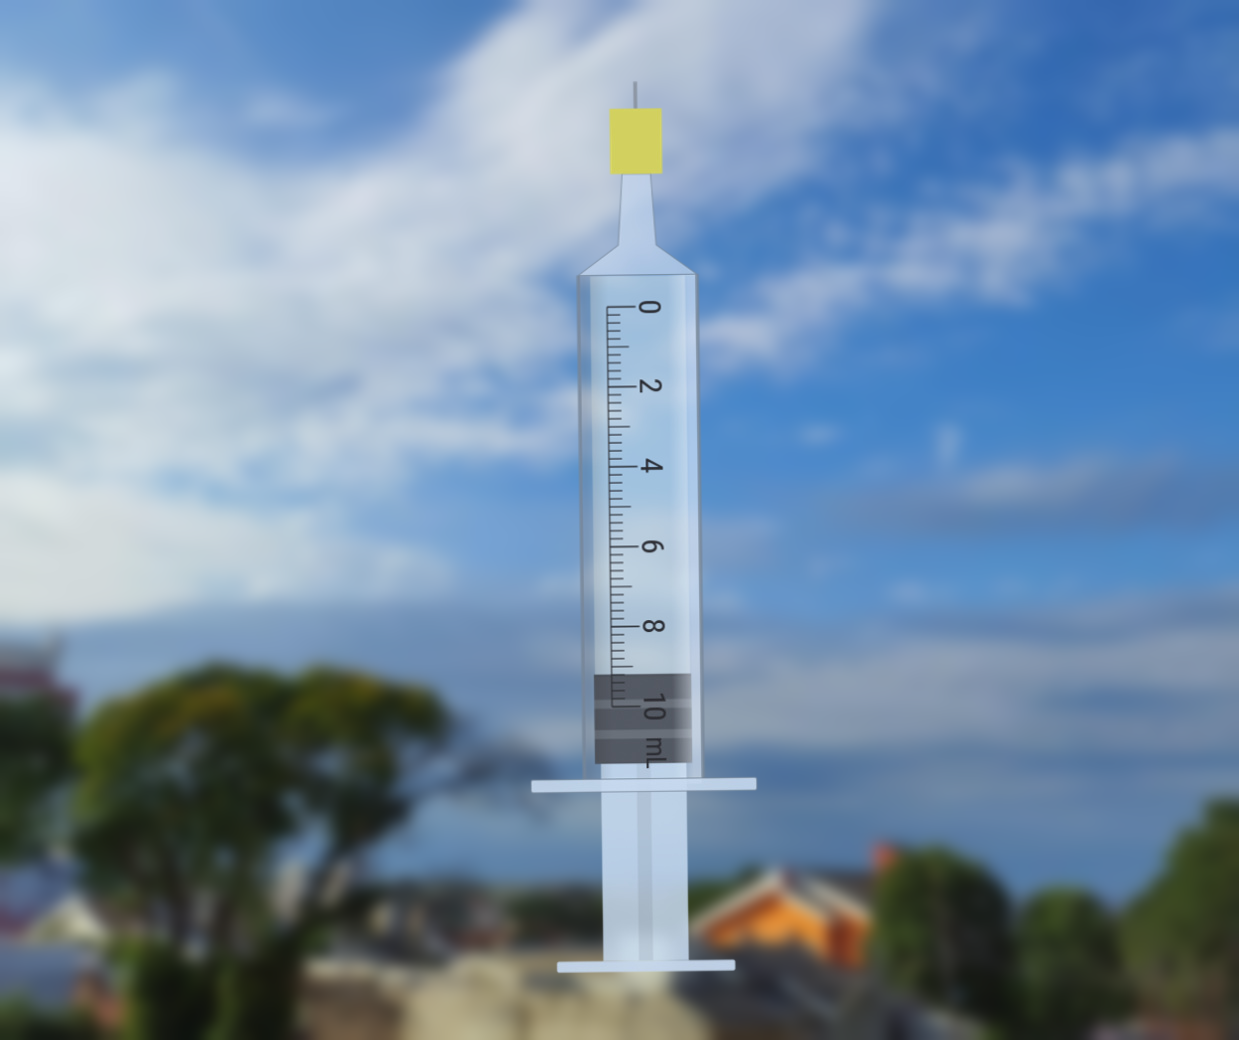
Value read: 9.2,mL
